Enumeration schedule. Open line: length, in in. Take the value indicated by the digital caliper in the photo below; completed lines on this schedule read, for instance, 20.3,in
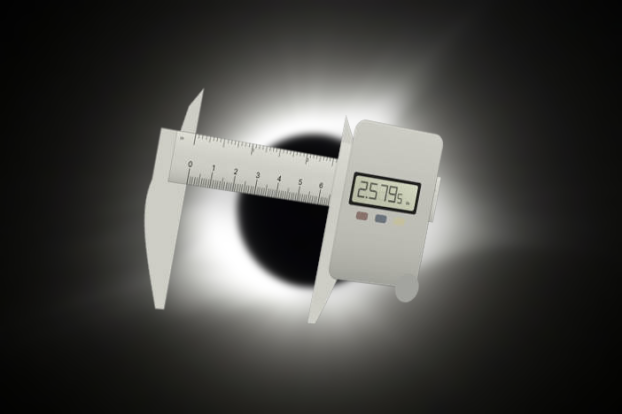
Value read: 2.5795,in
